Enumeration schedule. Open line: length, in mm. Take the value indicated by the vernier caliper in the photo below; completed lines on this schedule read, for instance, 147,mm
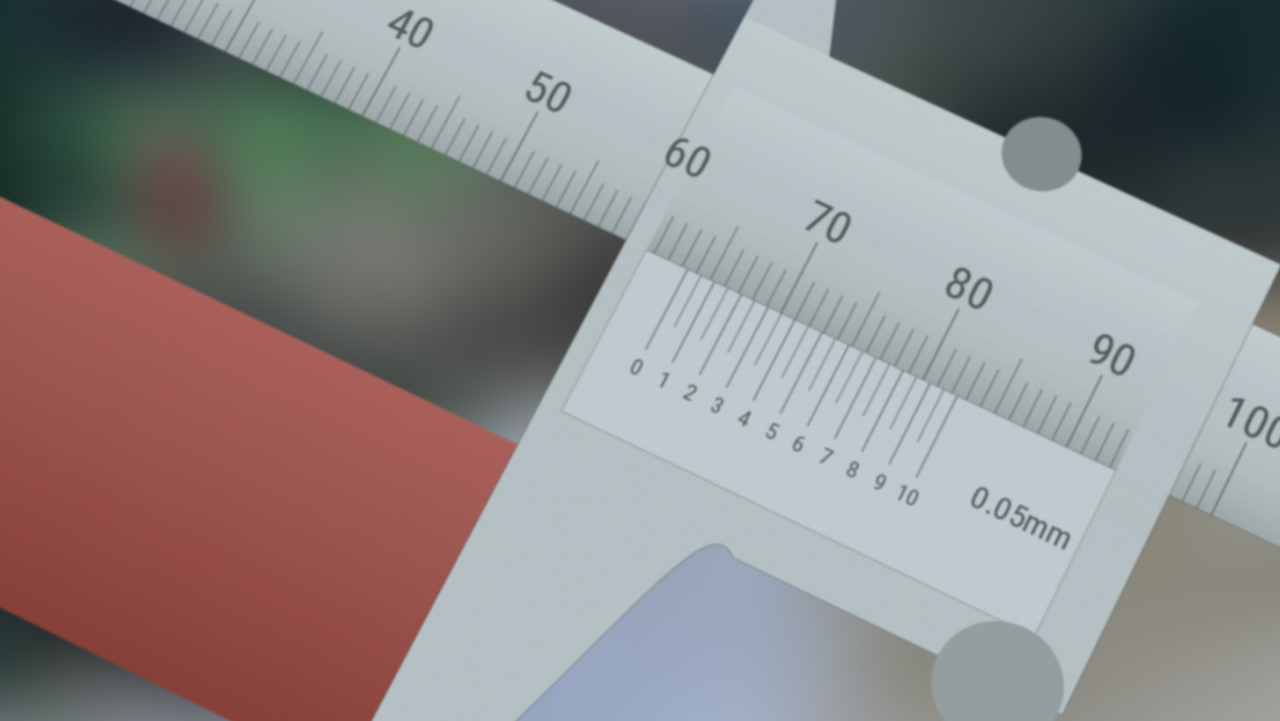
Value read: 63.4,mm
